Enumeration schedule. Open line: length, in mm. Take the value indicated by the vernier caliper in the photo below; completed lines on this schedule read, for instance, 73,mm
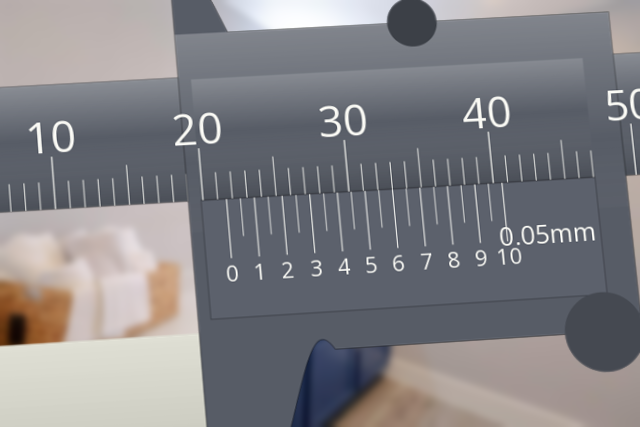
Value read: 21.6,mm
